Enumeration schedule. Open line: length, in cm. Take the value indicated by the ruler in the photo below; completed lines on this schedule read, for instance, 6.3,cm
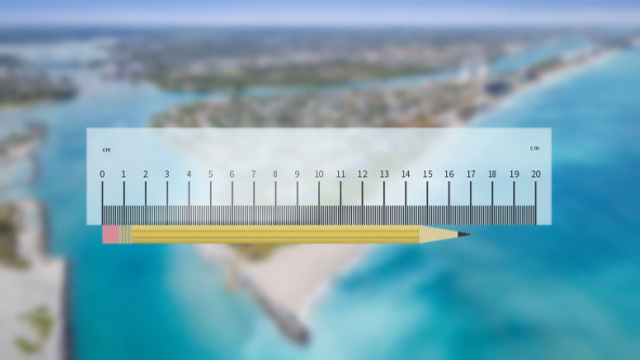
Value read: 17,cm
